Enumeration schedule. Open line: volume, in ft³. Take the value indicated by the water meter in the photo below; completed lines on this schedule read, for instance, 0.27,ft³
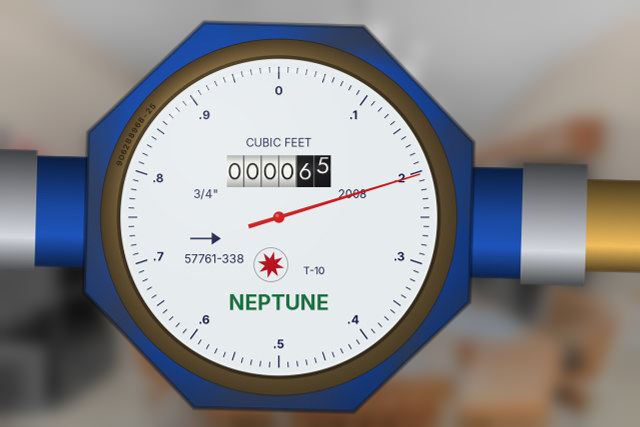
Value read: 65.20,ft³
